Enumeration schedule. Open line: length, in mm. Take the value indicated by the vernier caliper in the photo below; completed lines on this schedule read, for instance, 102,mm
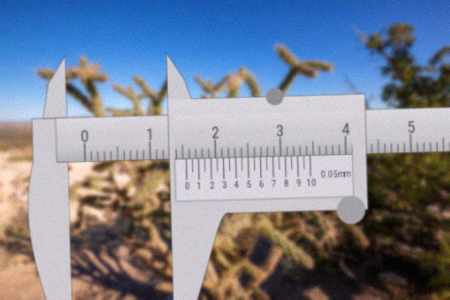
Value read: 15.5,mm
